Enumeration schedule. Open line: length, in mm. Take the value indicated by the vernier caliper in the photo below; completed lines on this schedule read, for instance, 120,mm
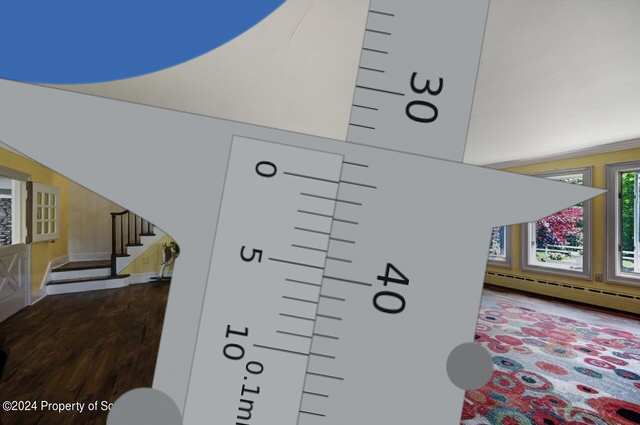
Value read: 35.1,mm
